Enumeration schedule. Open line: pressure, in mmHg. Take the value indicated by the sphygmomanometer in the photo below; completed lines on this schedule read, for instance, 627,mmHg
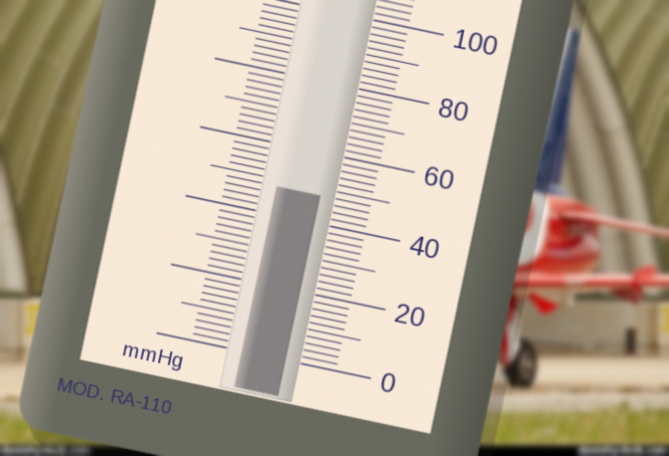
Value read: 48,mmHg
